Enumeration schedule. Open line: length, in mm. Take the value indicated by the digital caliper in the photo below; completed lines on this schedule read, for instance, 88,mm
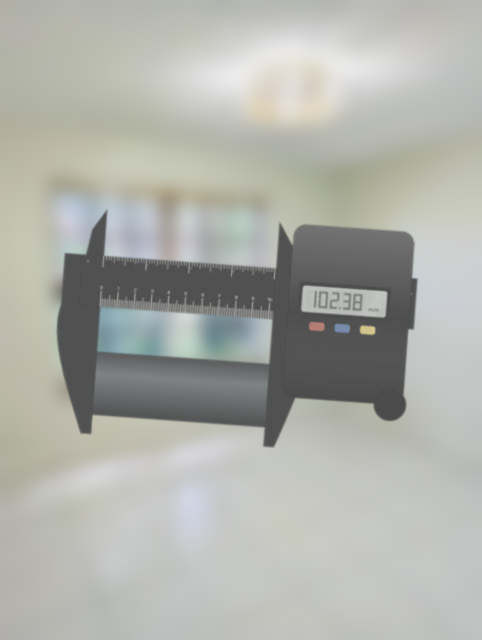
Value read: 102.38,mm
